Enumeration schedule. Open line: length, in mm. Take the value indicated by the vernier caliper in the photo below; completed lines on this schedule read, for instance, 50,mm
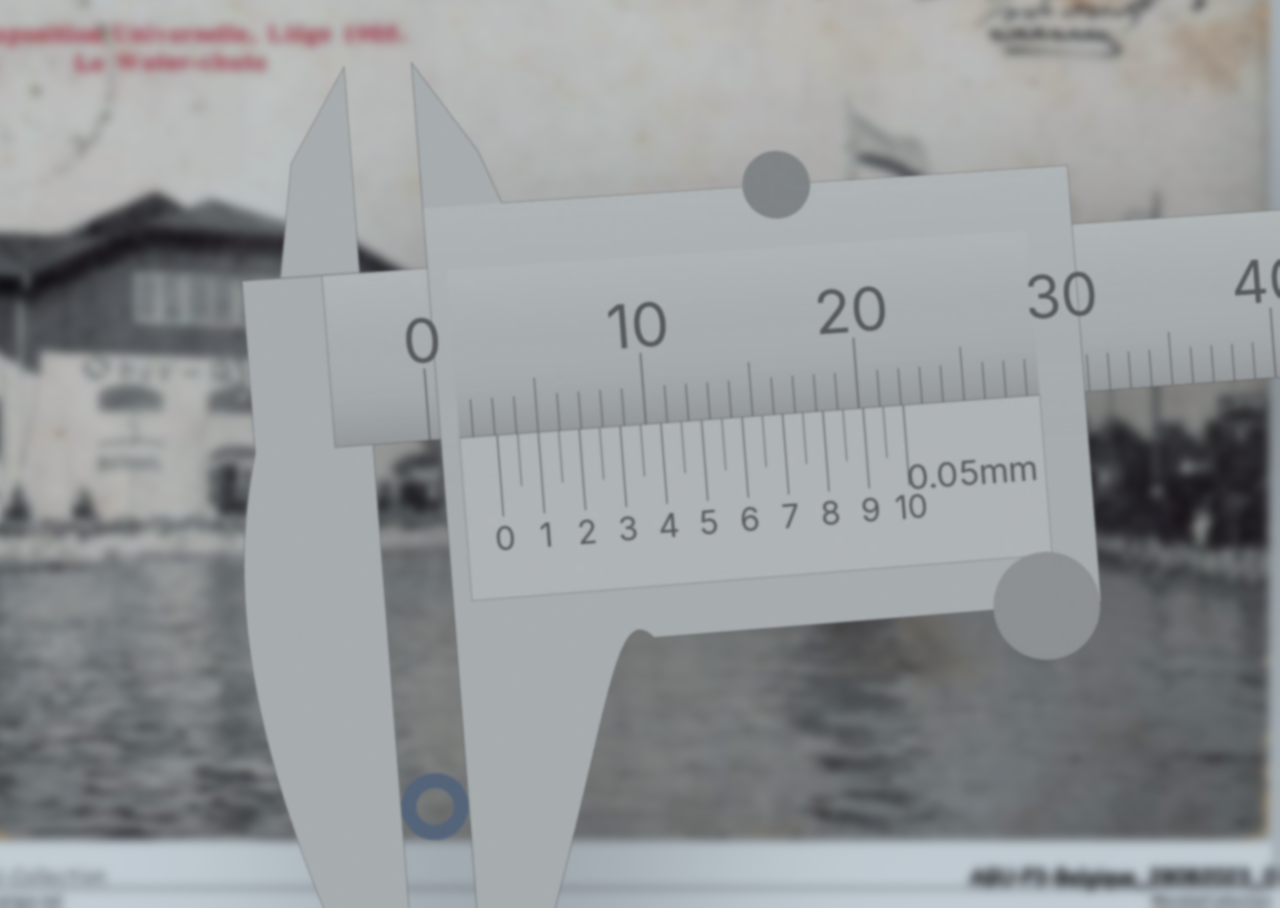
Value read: 3.1,mm
